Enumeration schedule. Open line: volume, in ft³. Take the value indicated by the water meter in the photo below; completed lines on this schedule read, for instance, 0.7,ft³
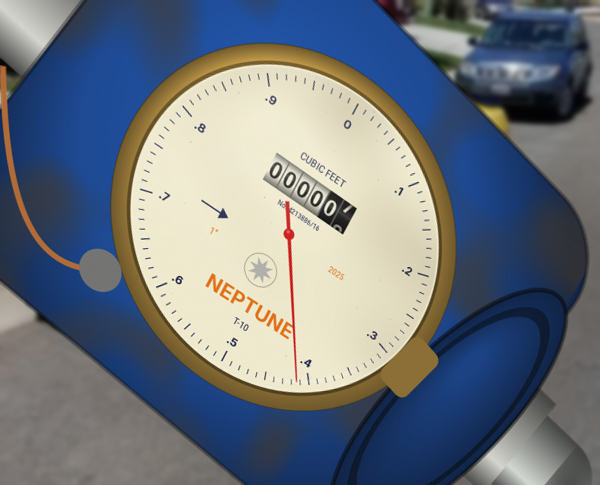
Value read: 7.41,ft³
